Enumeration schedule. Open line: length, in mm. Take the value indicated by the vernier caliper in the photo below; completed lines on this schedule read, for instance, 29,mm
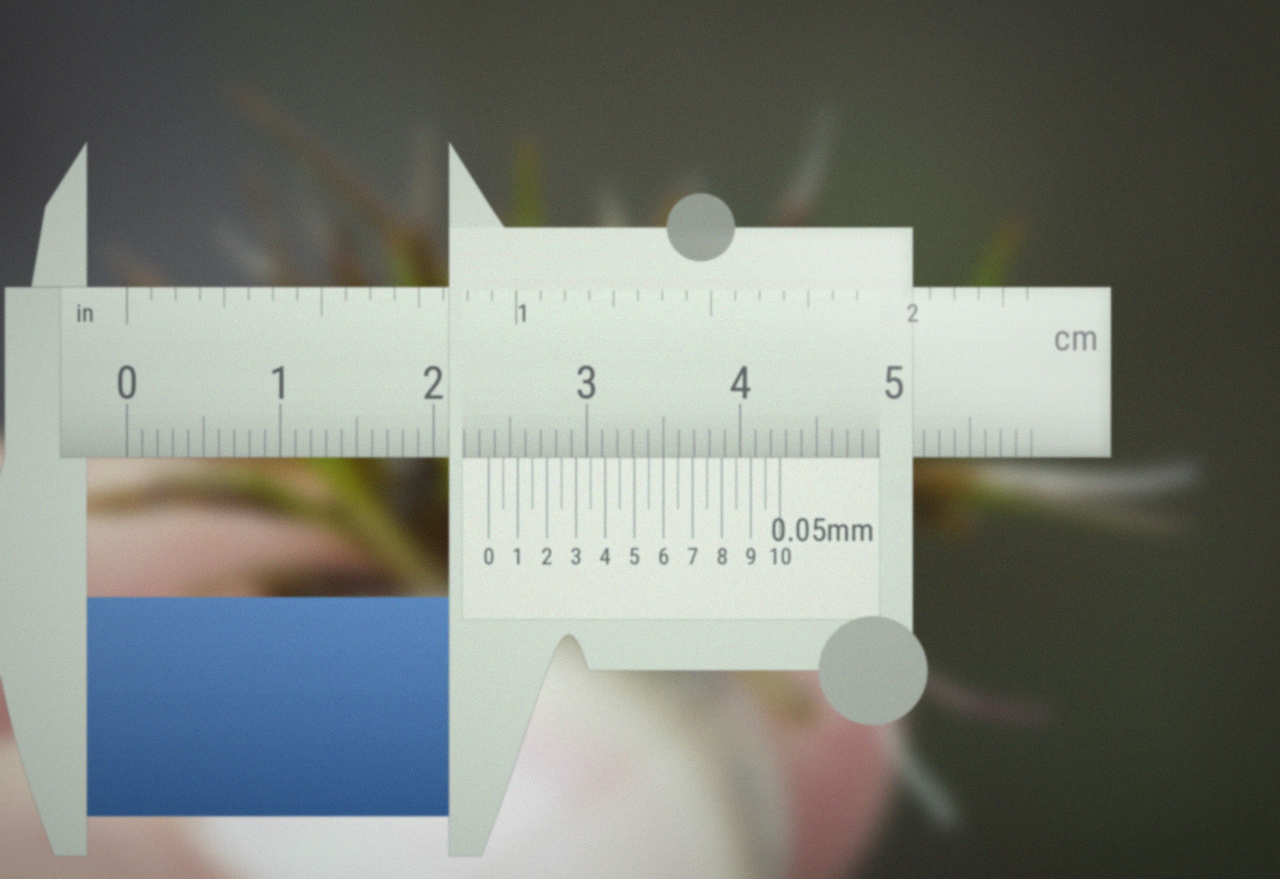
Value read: 23.6,mm
